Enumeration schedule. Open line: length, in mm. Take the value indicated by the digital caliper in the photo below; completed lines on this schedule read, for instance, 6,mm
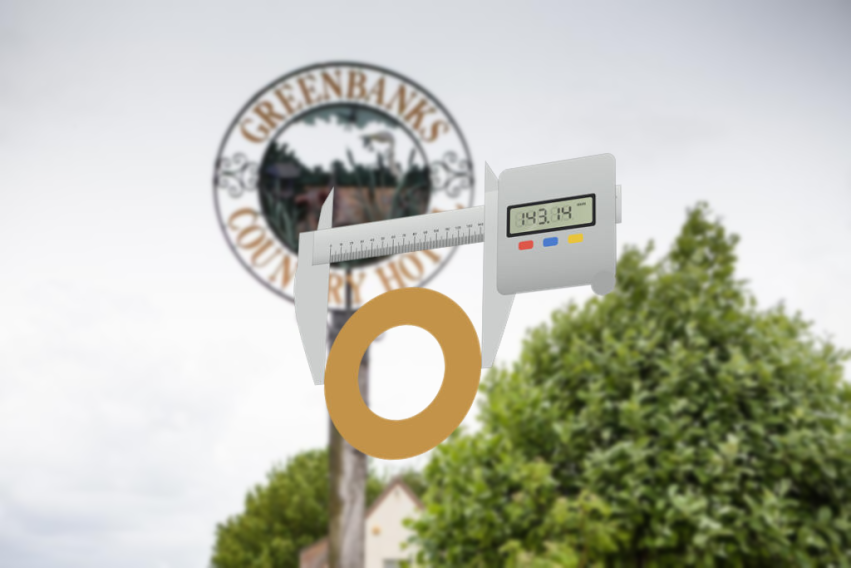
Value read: 143.14,mm
